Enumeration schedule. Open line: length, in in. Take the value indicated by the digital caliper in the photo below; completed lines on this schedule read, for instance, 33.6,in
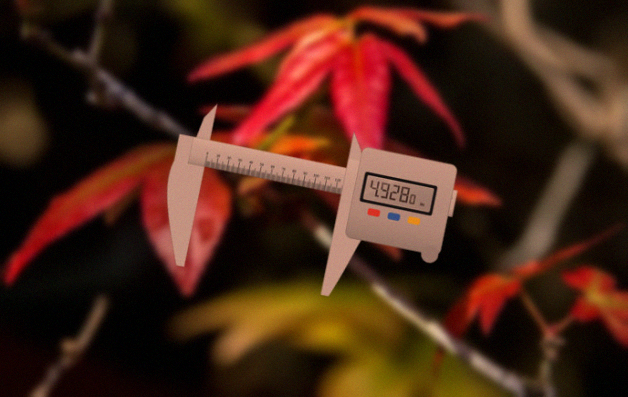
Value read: 4.9280,in
